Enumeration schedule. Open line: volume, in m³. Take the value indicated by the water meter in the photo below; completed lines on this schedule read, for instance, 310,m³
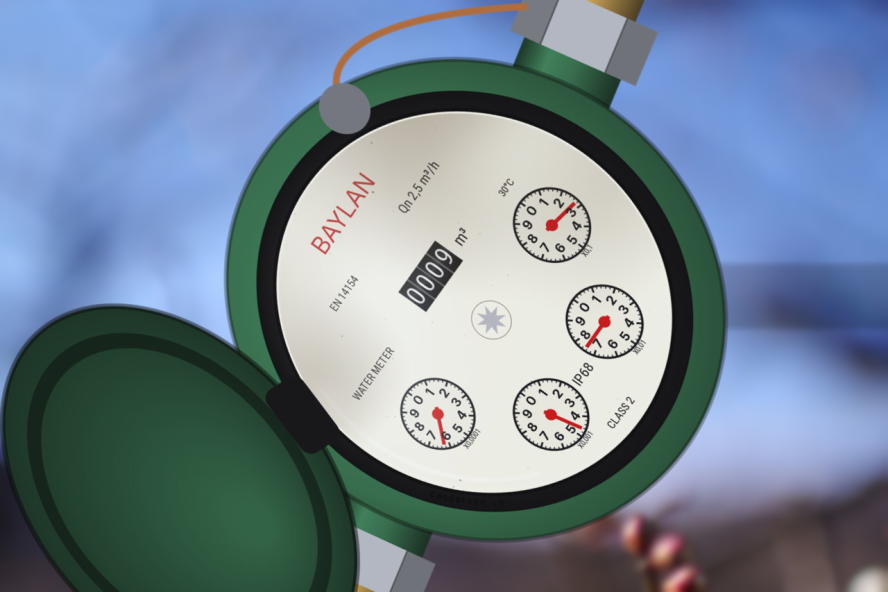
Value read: 9.2746,m³
